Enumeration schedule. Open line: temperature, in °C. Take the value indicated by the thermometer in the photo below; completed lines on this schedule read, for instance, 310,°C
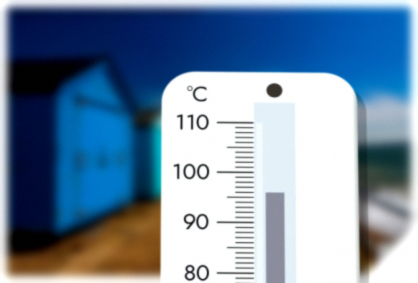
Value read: 96,°C
